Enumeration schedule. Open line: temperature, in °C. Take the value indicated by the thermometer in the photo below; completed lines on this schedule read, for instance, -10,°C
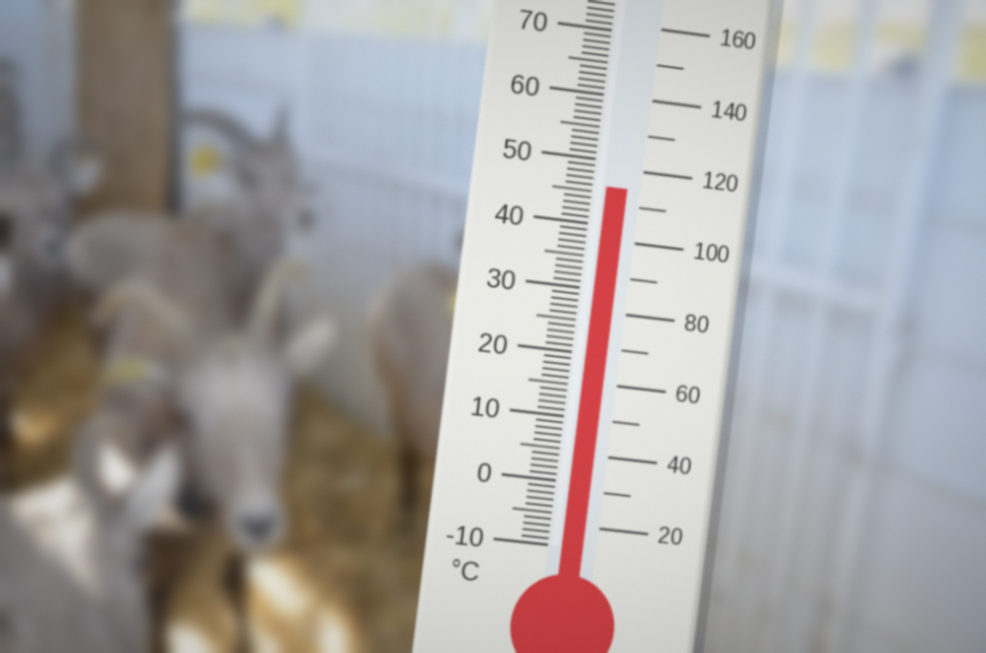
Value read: 46,°C
